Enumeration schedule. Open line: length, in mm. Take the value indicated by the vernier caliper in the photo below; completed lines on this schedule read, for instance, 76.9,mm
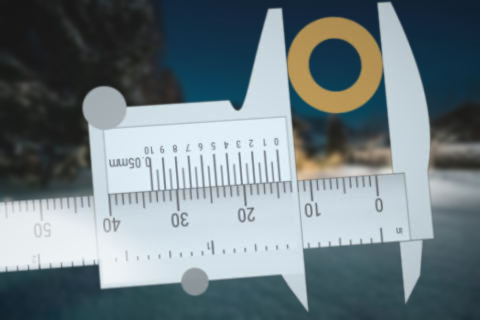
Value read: 14.6,mm
